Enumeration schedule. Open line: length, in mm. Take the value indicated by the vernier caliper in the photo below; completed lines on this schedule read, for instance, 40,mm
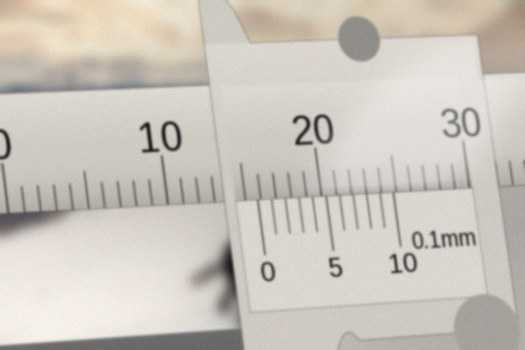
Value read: 15.8,mm
